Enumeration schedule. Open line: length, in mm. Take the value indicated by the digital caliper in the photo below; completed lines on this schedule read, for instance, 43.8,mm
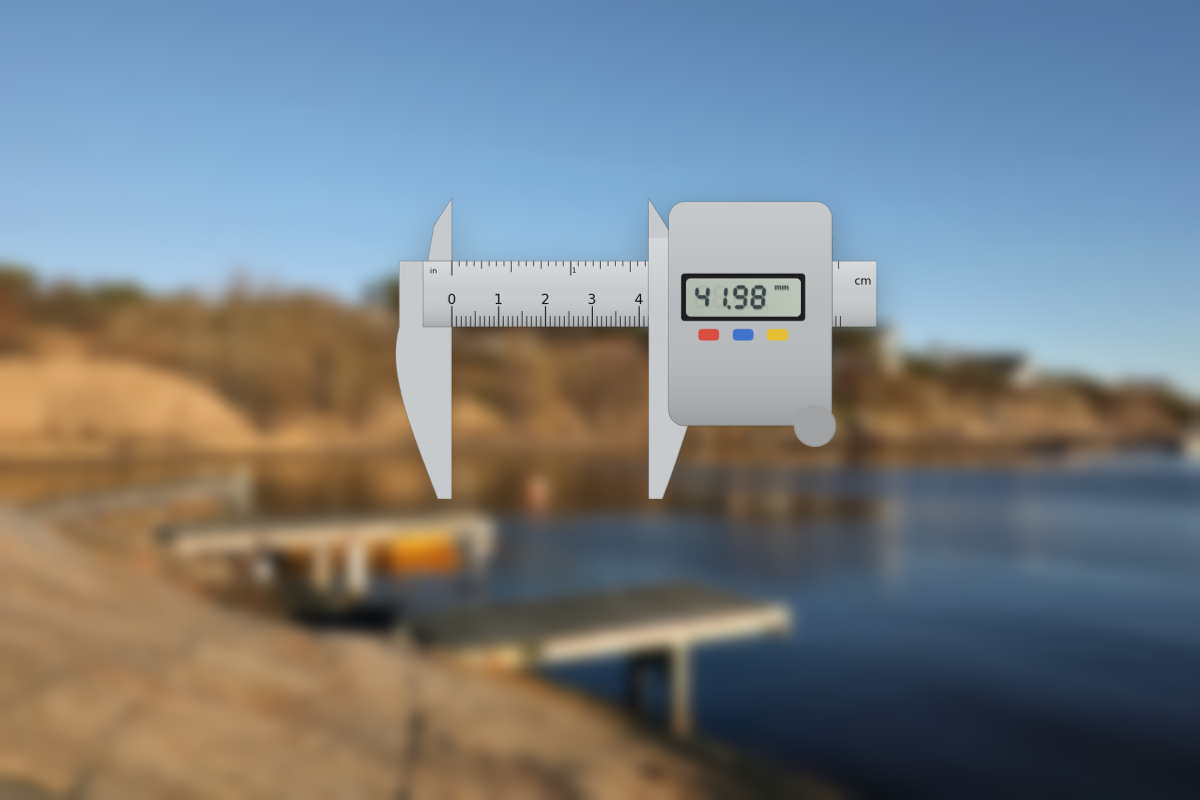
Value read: 41.98,mm
